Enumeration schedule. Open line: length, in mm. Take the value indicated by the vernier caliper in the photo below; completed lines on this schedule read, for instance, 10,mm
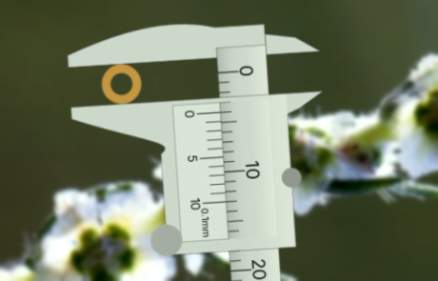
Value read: 4.0,mm
